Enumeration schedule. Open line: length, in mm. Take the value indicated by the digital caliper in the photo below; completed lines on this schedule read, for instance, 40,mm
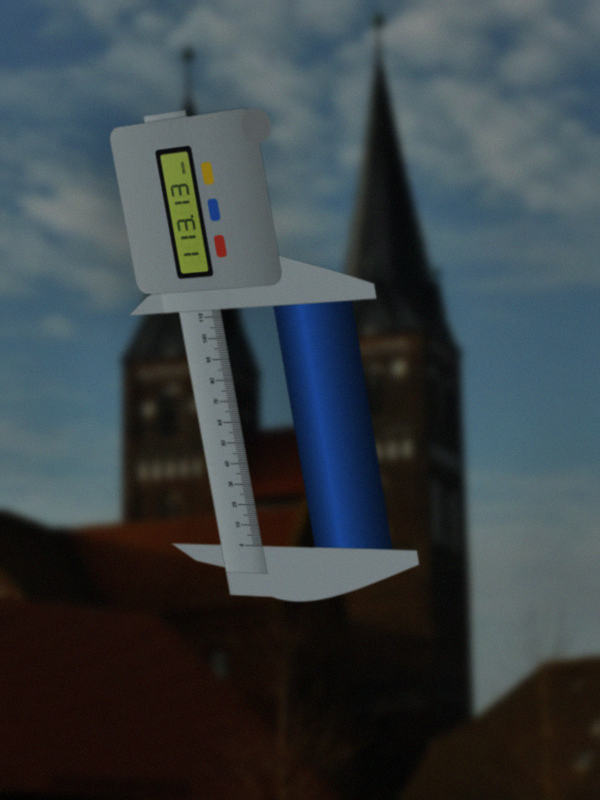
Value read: 113.13,mm
